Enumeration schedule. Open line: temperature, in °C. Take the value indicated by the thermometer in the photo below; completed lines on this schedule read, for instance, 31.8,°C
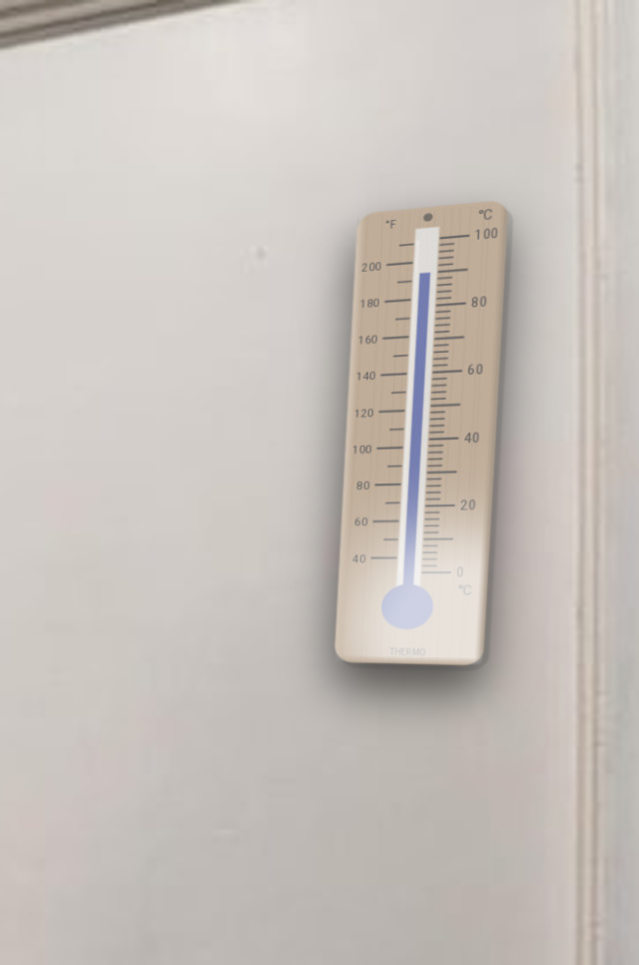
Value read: 90,°C
